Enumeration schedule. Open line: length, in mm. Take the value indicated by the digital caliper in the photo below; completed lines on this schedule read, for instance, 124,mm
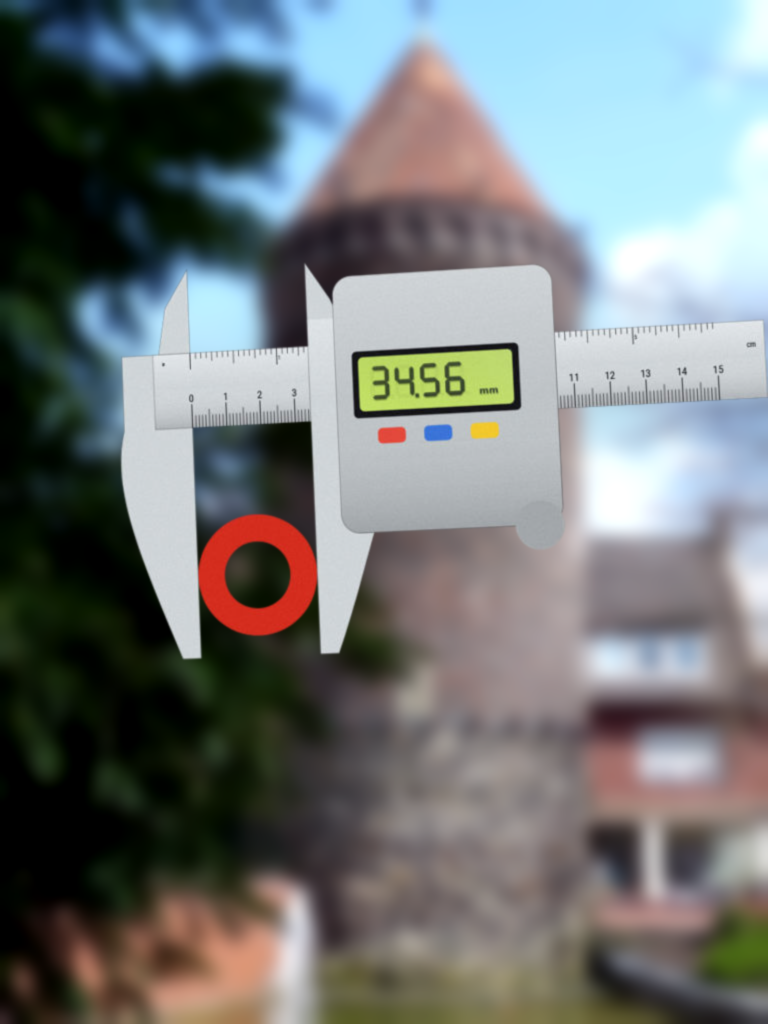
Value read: 34.56,mm
